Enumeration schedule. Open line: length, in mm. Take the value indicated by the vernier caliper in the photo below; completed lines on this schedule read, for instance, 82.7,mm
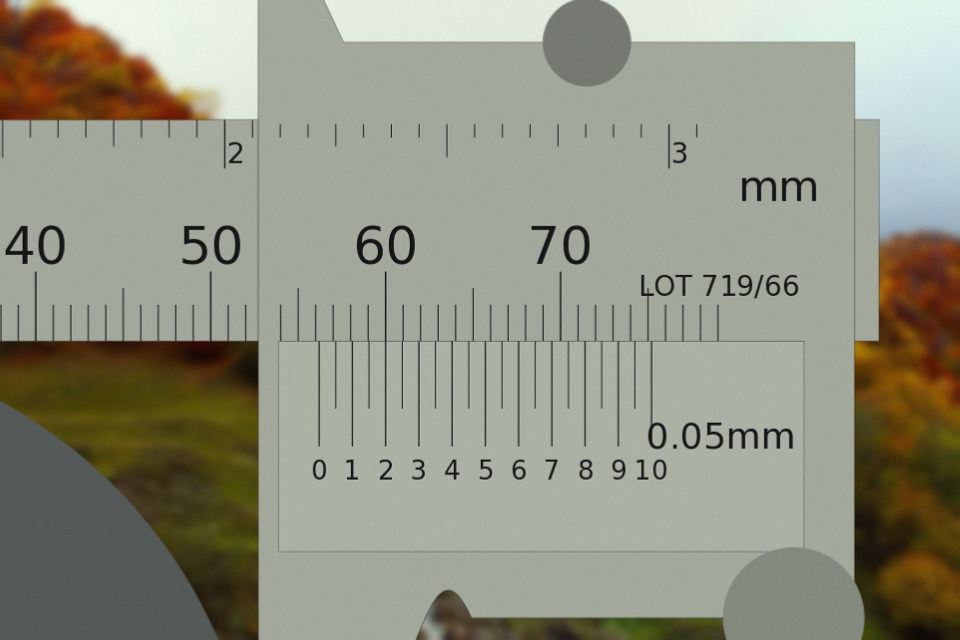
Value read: 56.2,mm
